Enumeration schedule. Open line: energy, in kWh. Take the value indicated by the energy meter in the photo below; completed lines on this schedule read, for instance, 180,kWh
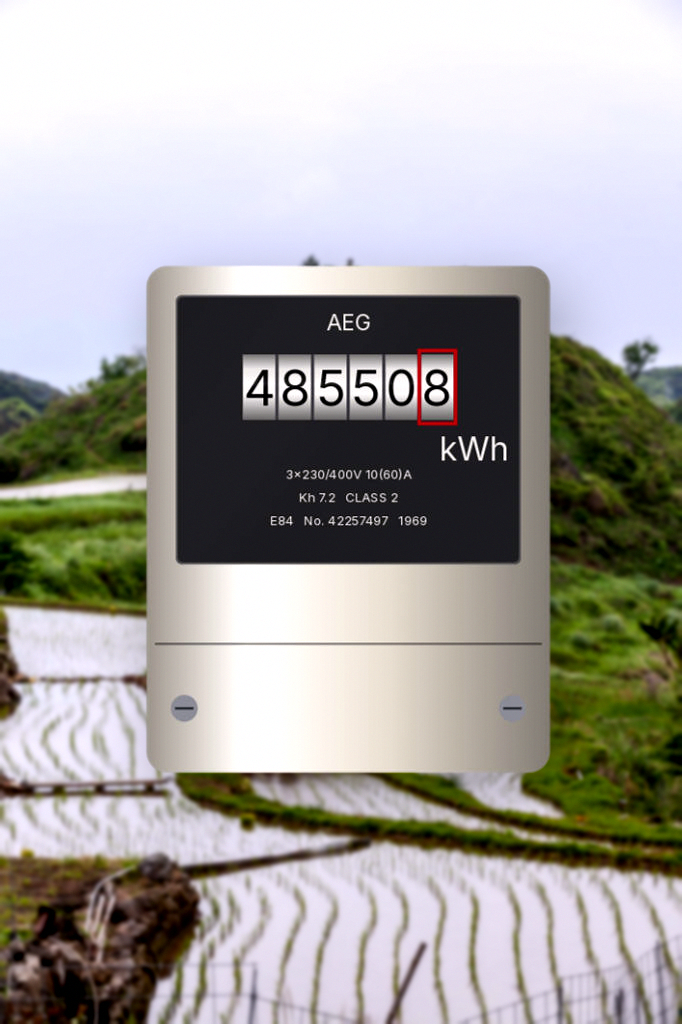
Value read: 48550.8,kWh
